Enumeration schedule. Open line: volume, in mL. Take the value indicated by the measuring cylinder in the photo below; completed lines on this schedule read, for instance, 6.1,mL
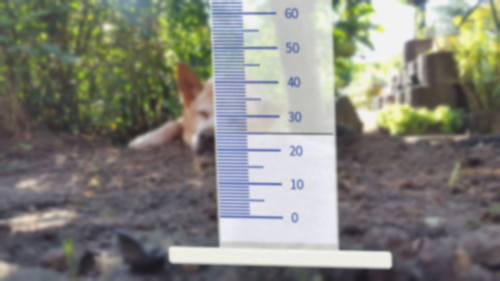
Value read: 25,mL
